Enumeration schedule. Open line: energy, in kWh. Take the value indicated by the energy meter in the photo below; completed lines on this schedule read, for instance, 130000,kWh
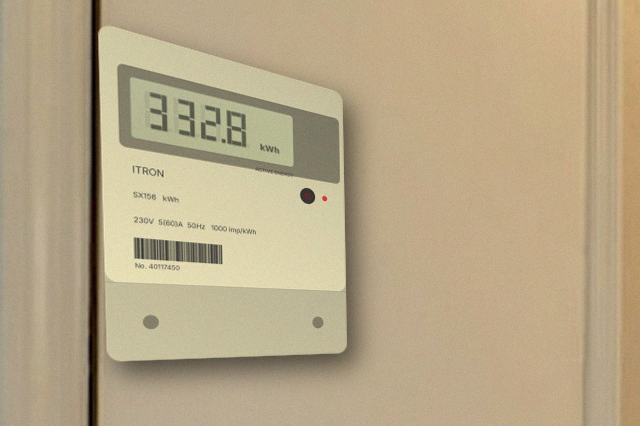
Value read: 332.8,kWh
